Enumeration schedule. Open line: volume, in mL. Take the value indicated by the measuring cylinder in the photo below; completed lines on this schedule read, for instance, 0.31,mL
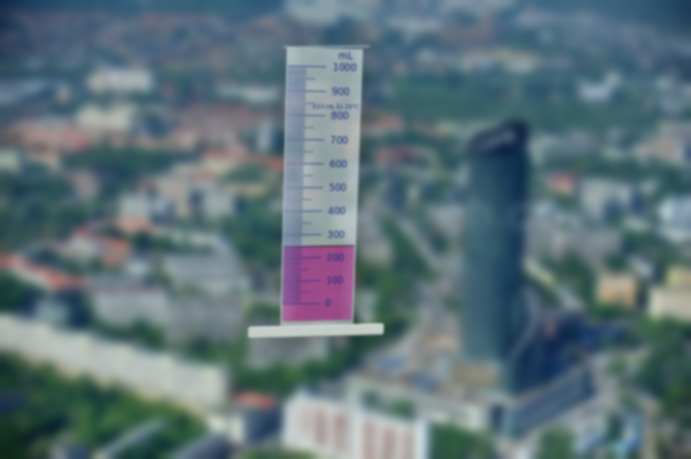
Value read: 250,mL
